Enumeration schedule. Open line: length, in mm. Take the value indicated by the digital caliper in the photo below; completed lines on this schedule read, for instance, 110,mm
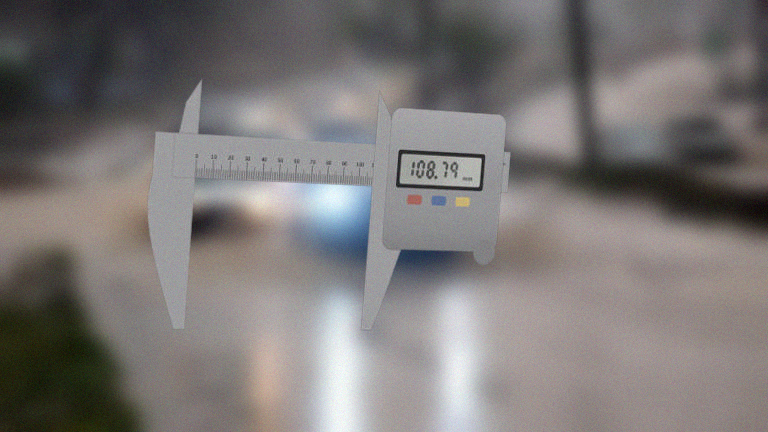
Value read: 108.79,mm
